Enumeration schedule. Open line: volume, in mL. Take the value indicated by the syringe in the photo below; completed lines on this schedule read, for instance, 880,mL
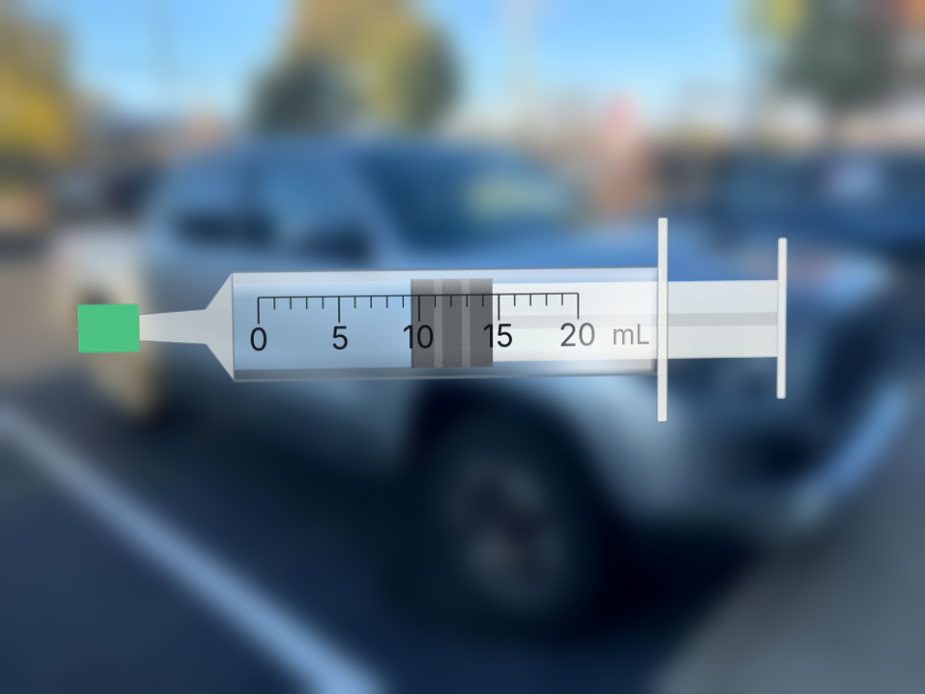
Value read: 9.5,mL
